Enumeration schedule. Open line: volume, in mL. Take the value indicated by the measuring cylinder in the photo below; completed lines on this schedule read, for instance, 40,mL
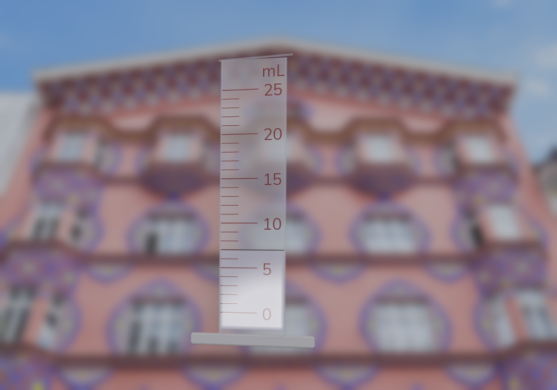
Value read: 7,mL
